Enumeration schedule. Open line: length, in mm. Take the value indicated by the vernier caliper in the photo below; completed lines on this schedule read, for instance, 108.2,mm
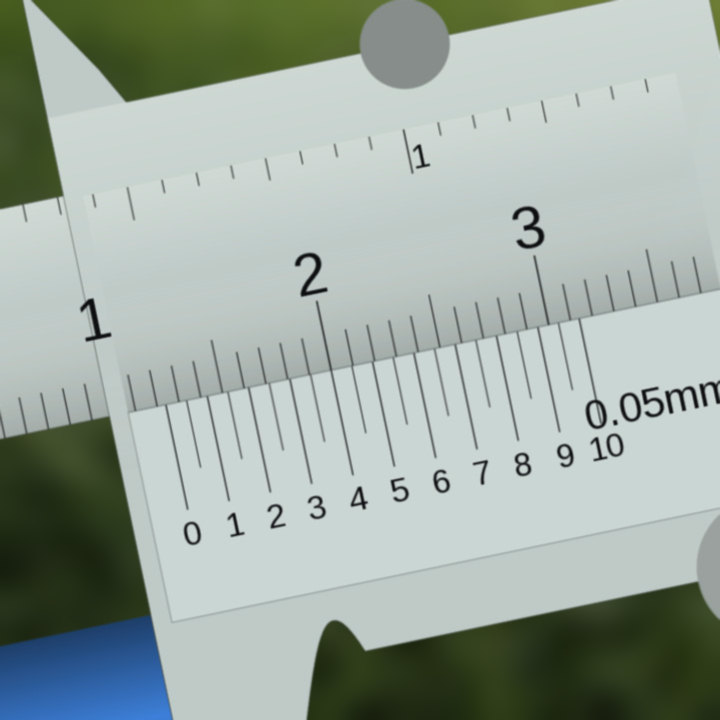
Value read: 12.4,mm
